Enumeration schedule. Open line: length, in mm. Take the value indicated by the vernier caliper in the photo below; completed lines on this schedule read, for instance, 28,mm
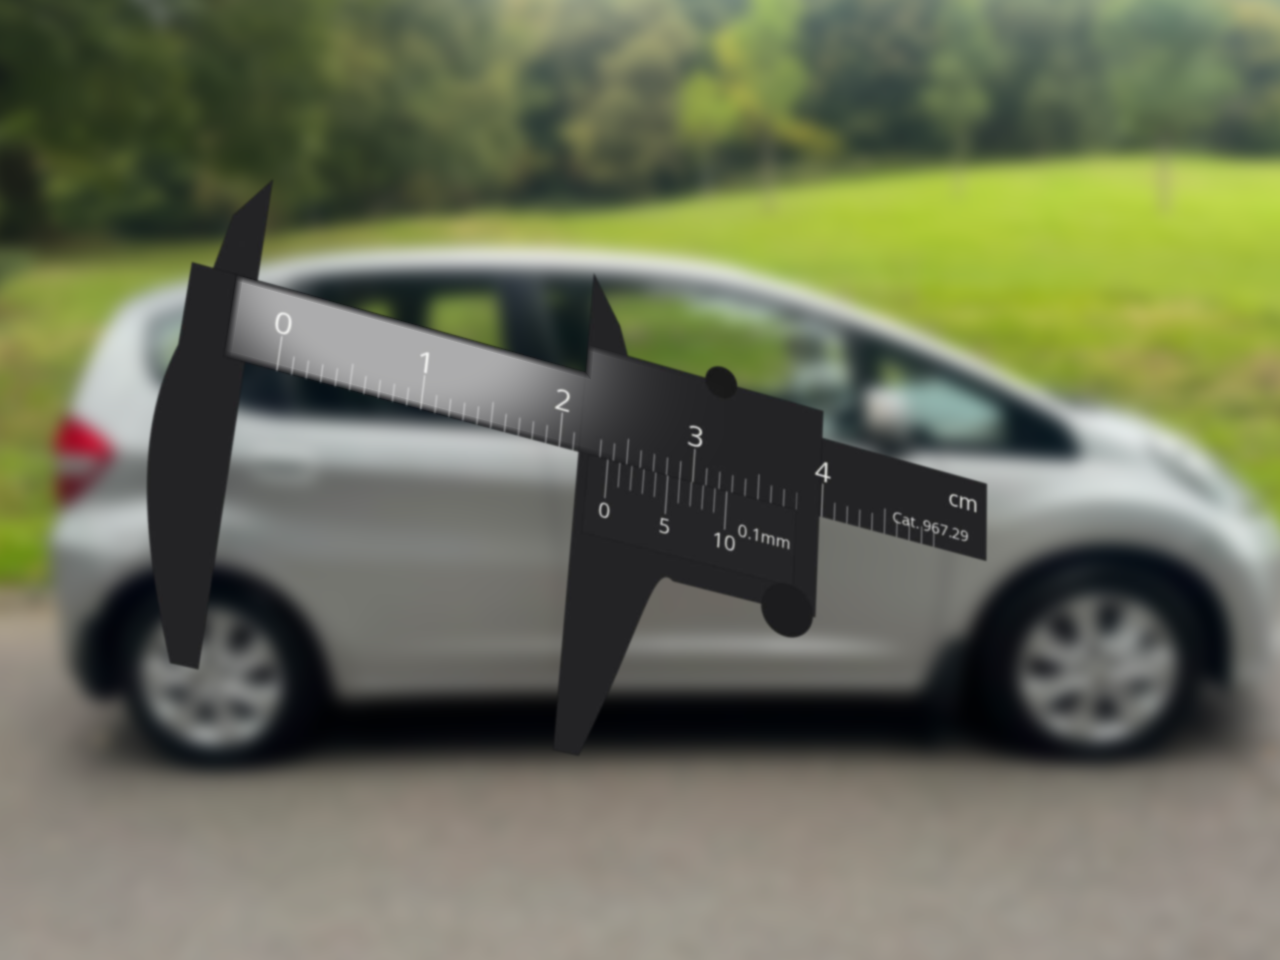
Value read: 23.6,mm
